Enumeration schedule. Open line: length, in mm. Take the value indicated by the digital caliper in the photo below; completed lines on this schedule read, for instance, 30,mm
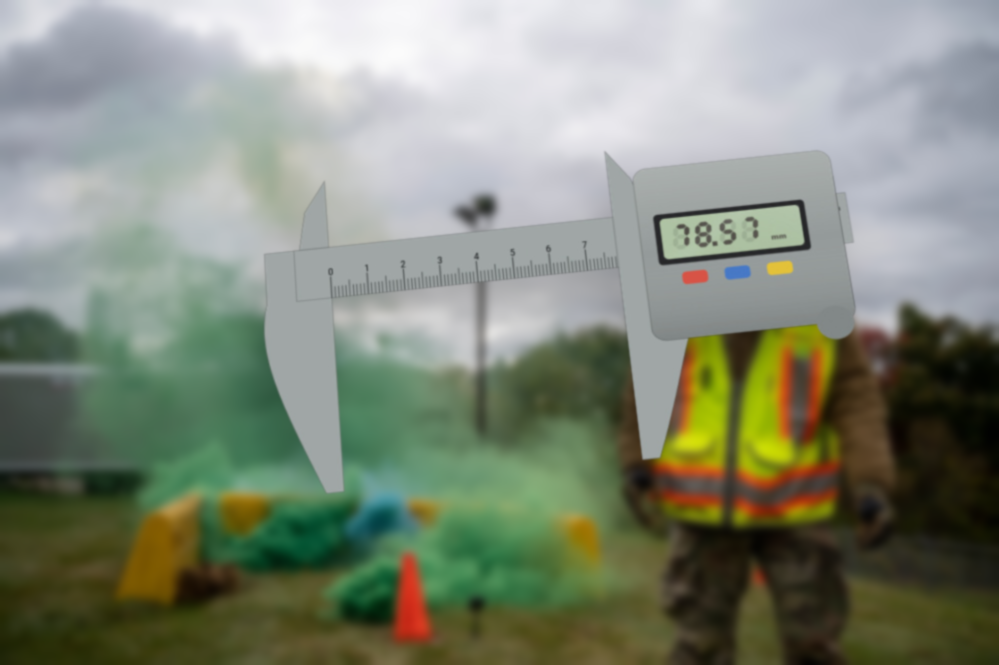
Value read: 78.57,mm
